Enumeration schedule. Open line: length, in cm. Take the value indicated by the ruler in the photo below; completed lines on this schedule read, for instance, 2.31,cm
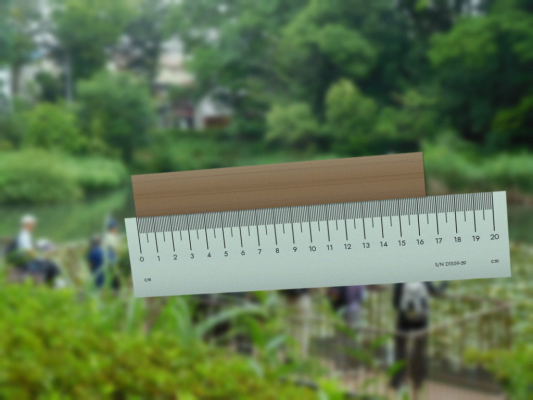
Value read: 16.5,cm
